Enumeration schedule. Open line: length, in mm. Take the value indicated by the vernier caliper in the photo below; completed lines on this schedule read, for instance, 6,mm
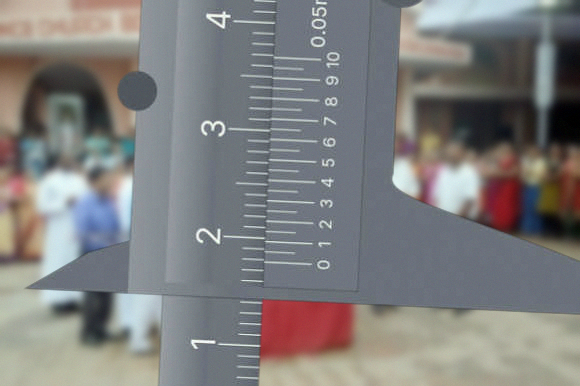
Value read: 17.8,mm
